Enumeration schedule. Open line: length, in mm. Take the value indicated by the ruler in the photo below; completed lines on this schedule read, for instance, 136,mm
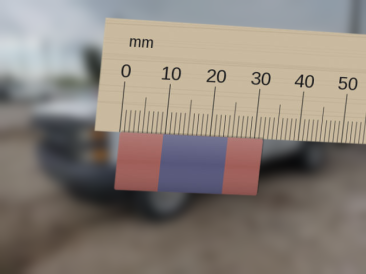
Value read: 32,mm
